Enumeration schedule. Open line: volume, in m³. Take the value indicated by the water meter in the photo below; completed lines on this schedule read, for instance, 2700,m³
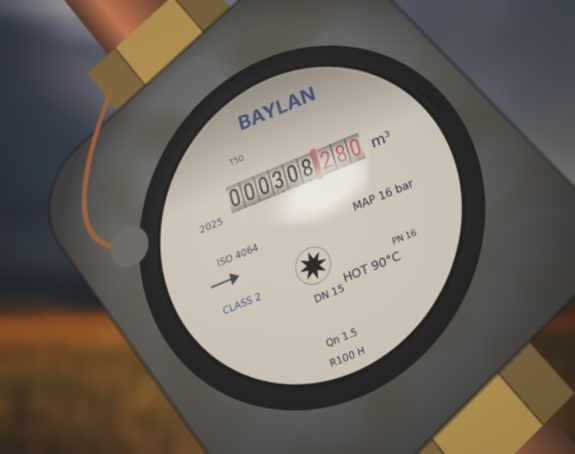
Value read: 308.280,m³
